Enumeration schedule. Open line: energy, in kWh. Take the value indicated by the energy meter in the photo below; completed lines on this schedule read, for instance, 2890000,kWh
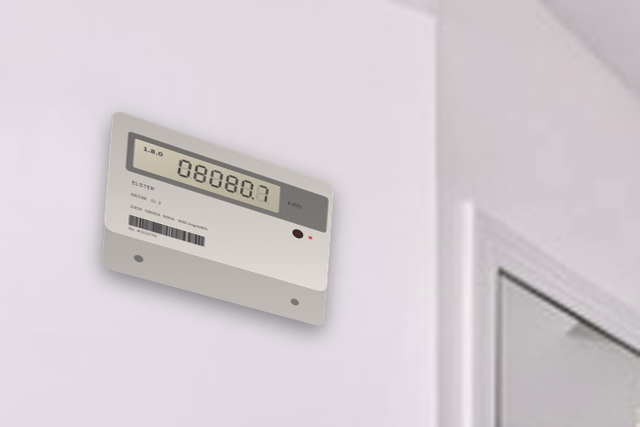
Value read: 8080.7,kWh
